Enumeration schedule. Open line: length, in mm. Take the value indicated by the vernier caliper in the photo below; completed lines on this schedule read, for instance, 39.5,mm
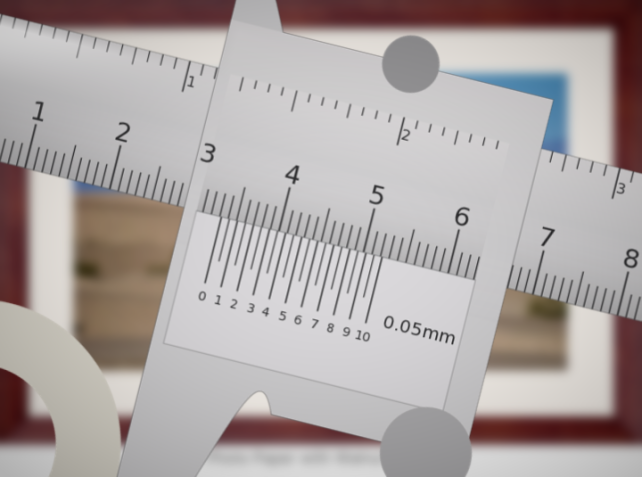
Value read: 33.2,mm
